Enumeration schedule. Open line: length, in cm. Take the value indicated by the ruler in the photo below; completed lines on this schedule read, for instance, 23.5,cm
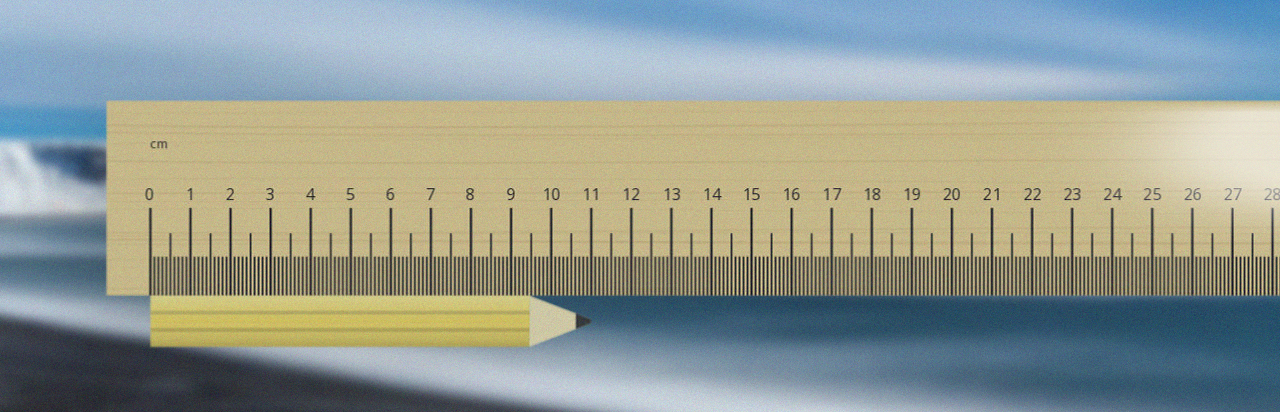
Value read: 11,cm
